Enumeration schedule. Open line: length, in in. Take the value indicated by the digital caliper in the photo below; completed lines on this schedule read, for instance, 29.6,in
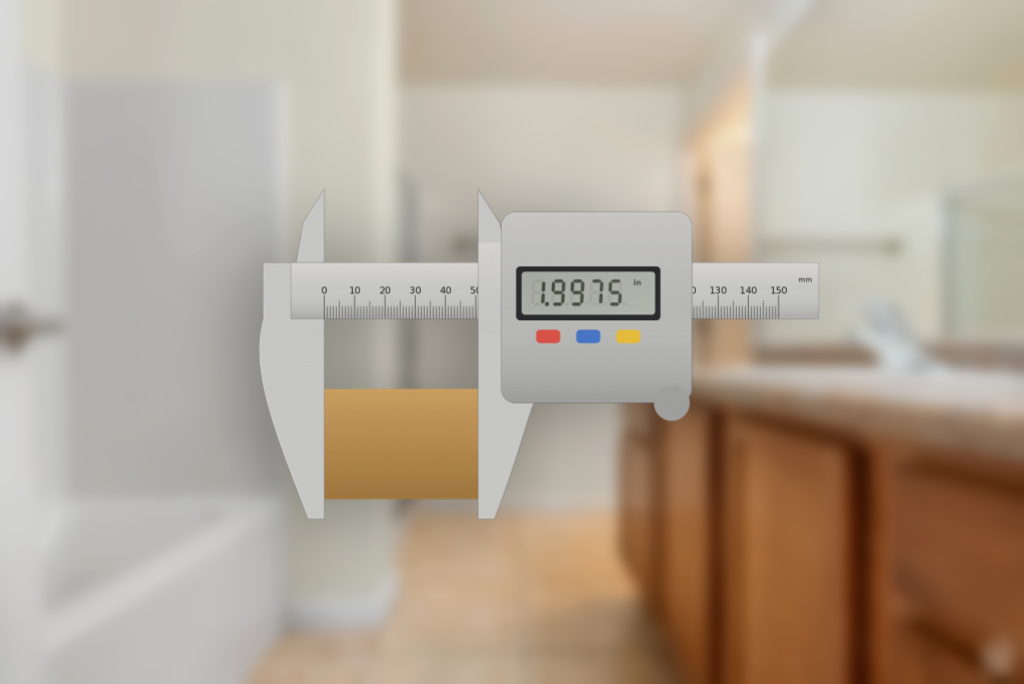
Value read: 1.9975,in
